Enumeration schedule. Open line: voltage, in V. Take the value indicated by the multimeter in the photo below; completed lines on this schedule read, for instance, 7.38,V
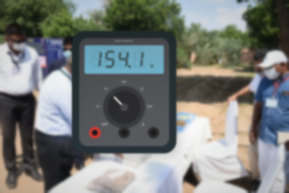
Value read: 154.1,V
